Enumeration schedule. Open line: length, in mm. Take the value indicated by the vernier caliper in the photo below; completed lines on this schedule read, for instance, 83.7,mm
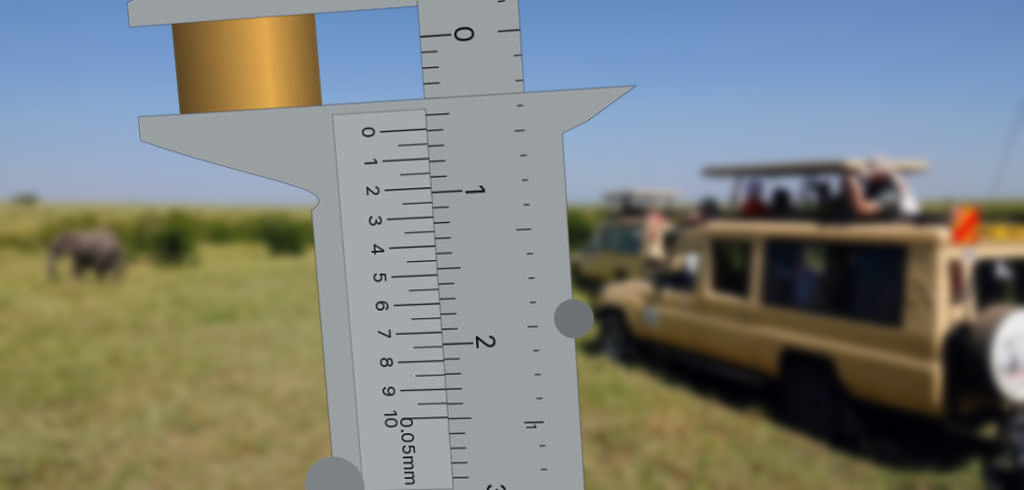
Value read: 5.9,mm
